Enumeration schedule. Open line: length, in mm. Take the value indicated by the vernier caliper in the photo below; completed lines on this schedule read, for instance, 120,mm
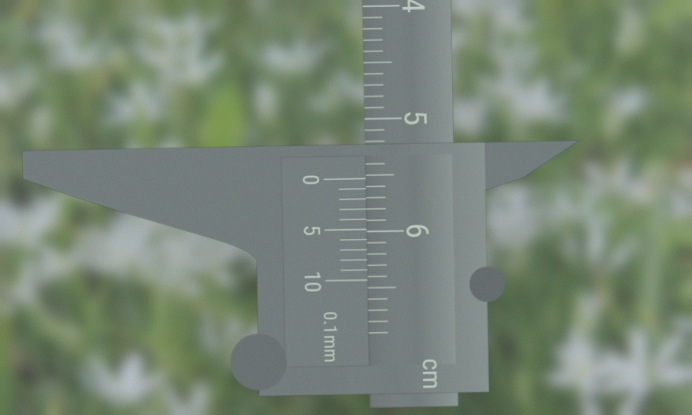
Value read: 55.3,mm
